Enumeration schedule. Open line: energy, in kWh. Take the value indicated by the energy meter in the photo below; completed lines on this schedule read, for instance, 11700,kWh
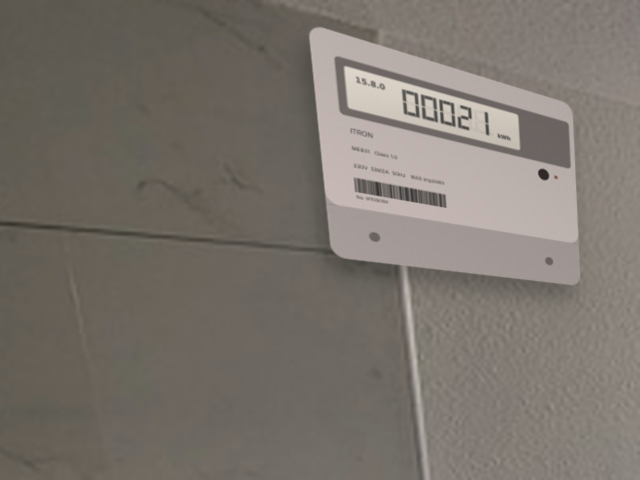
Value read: 21,kWh
